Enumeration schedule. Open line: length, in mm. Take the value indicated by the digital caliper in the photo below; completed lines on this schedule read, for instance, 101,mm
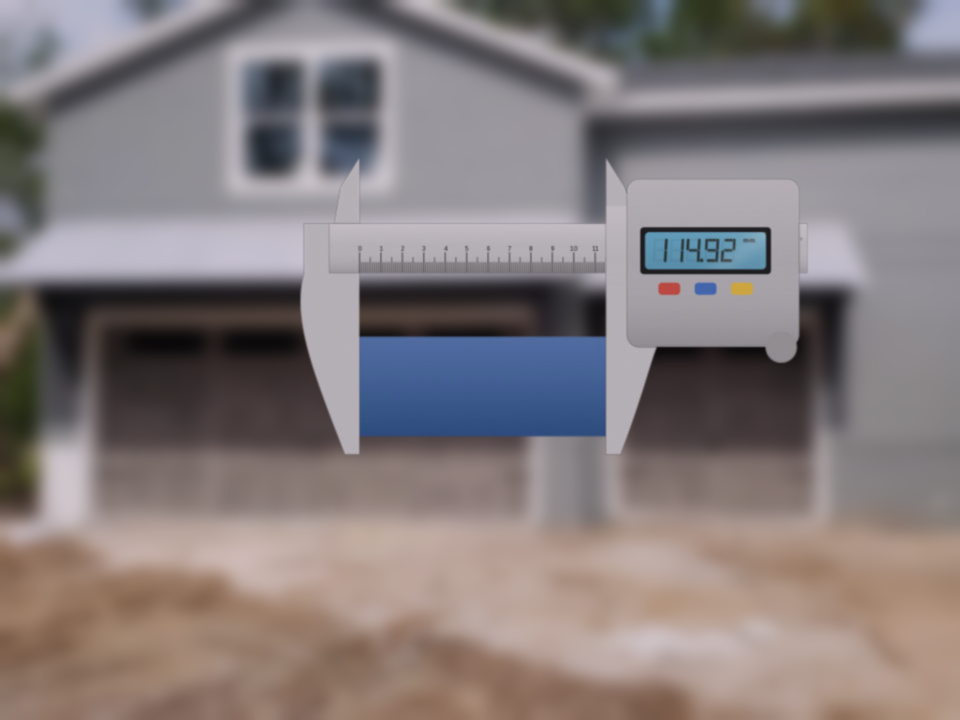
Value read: 114.92,mm
